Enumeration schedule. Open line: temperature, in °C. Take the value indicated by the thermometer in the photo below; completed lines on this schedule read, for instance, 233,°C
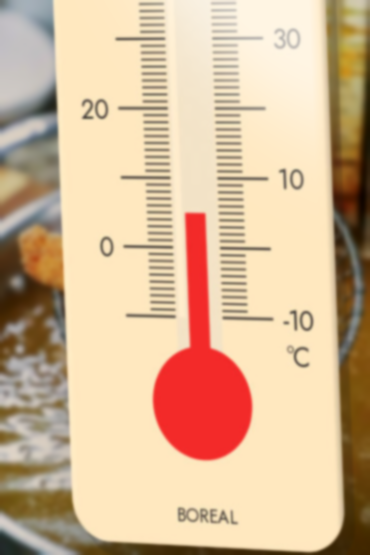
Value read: 5,°C
